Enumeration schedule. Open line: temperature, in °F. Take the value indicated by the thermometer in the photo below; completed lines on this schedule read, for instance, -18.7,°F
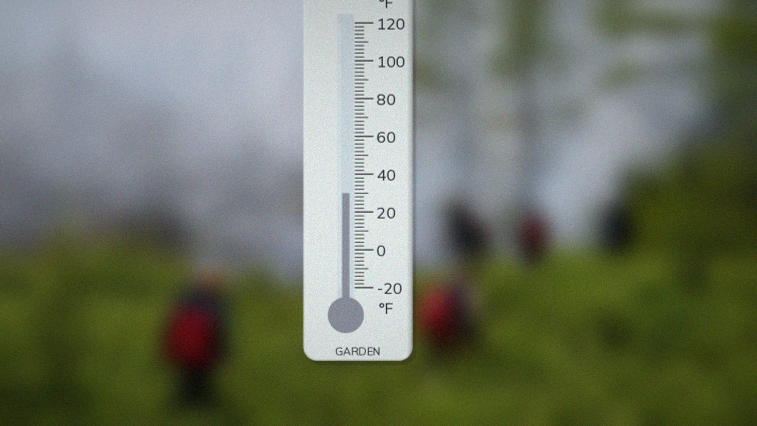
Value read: 30,°F
